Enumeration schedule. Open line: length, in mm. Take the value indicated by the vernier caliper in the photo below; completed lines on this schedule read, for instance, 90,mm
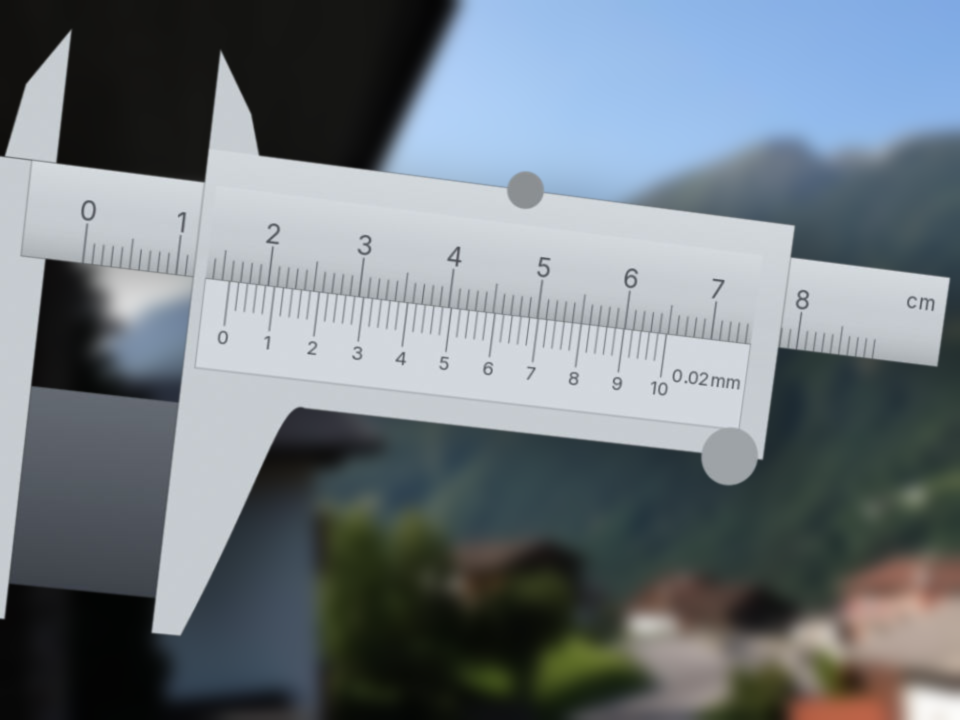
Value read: 15.8,mm
